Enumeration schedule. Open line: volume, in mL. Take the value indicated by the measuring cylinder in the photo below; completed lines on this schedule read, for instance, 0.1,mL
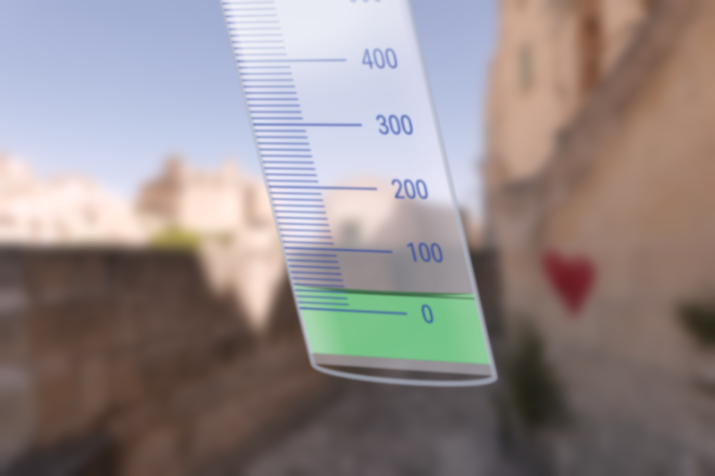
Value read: 30,mL
